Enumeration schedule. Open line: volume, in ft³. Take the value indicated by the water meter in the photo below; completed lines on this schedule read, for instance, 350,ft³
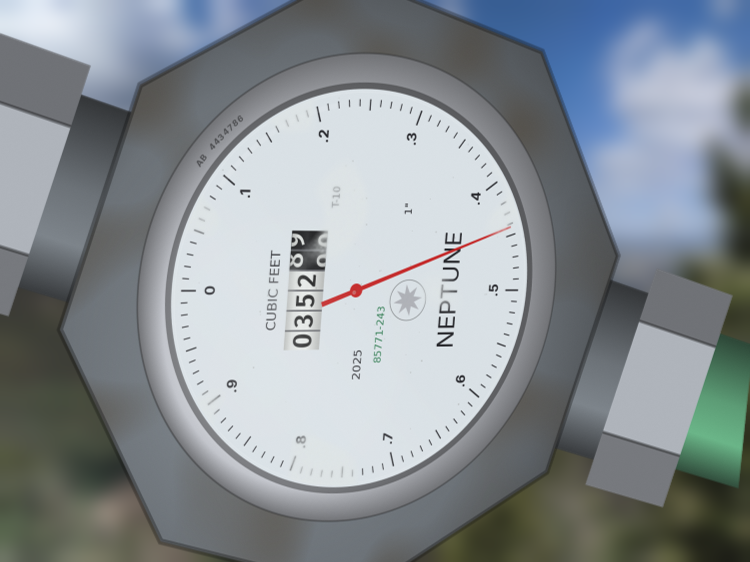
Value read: 35289.44,ft³
